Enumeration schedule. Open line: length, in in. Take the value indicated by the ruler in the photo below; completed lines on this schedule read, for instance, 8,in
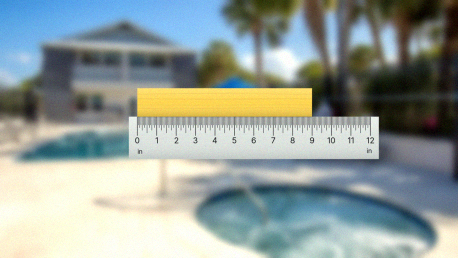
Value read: 9,in
